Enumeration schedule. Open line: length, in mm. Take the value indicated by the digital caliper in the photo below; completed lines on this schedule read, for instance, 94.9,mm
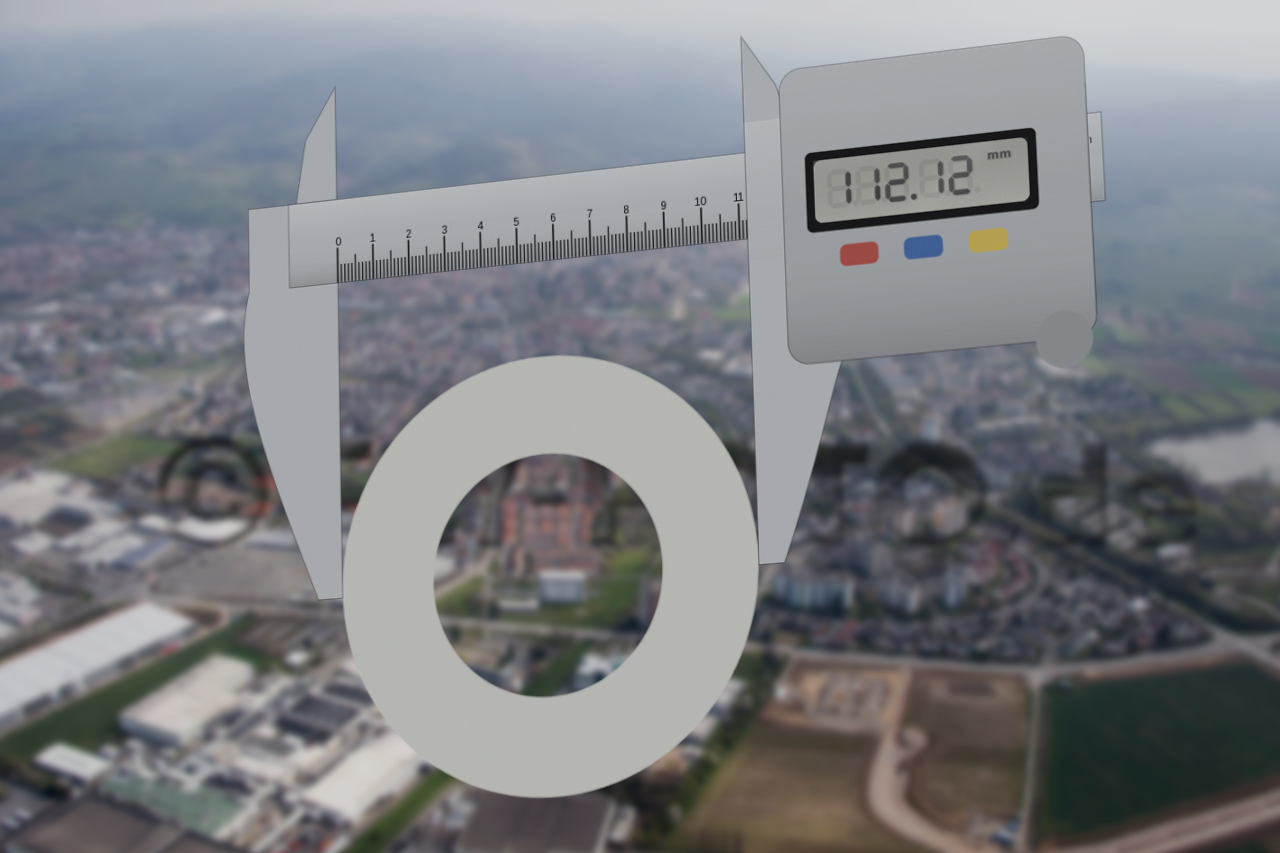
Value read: 112.12,mm
